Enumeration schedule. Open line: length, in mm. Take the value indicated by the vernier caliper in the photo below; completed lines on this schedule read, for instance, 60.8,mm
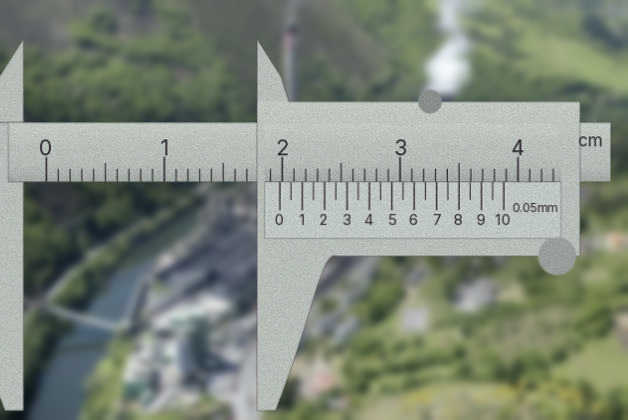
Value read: 19.8,mm
